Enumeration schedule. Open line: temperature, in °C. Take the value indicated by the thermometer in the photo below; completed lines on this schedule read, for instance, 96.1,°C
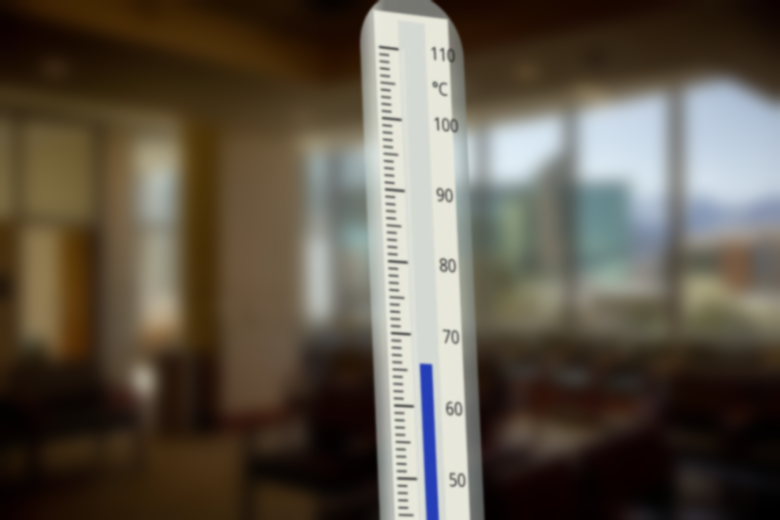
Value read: 66,°C
